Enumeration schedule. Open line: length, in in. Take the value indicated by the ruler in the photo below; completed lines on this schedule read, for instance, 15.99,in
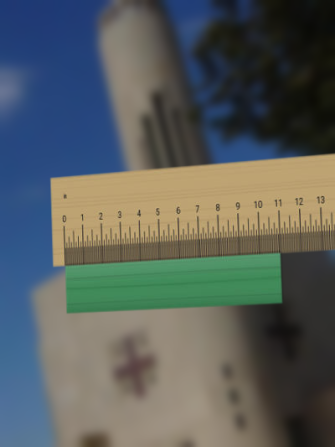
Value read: 11,in
